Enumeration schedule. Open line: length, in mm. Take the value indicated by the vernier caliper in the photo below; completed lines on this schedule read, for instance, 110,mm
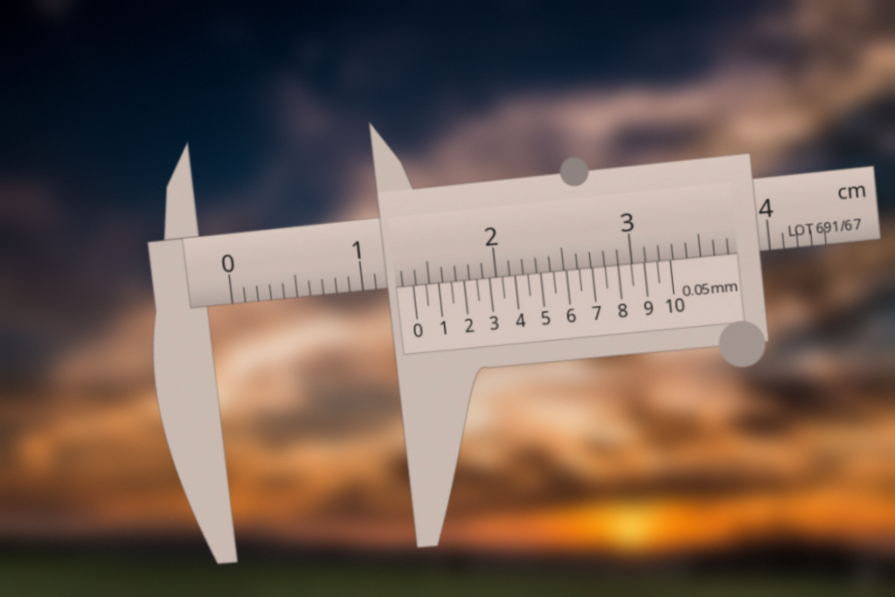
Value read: 13.8,mm
